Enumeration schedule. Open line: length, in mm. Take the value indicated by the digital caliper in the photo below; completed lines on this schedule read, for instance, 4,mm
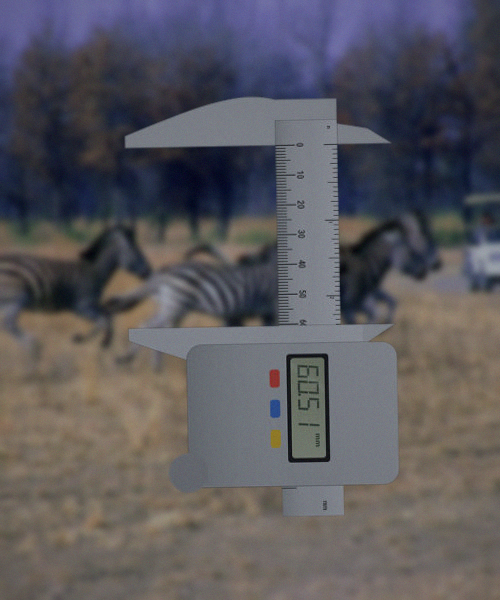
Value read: 60.51,mm
